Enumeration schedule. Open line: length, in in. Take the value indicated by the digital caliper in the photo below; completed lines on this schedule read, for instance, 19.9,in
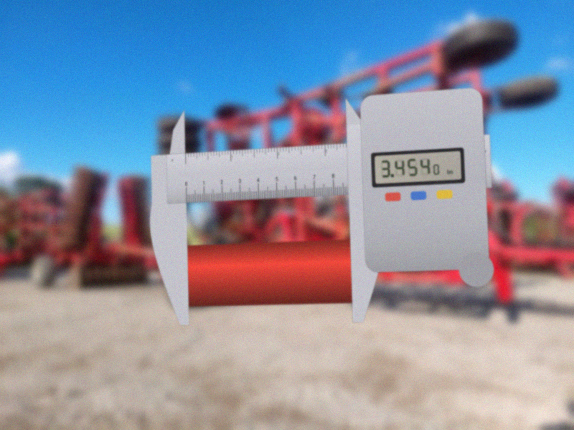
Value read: 3.4540,in
